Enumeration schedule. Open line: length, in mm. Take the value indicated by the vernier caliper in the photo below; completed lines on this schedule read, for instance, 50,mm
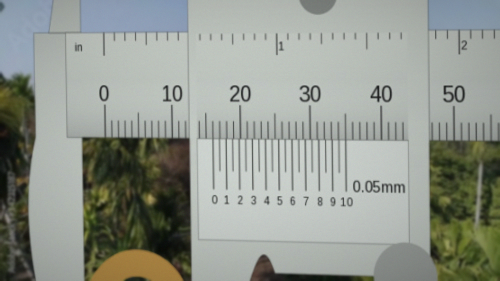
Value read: 16.0,mm
